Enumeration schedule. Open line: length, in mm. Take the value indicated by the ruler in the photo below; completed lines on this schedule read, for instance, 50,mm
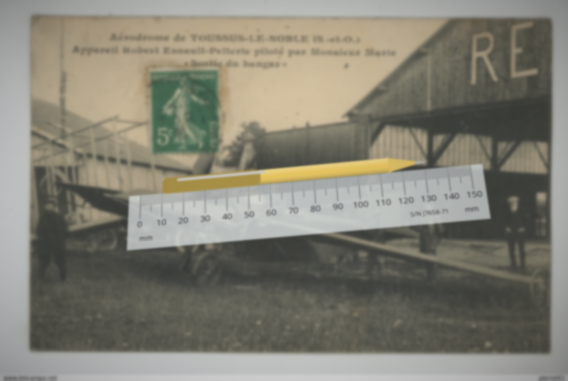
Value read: 120,mm
